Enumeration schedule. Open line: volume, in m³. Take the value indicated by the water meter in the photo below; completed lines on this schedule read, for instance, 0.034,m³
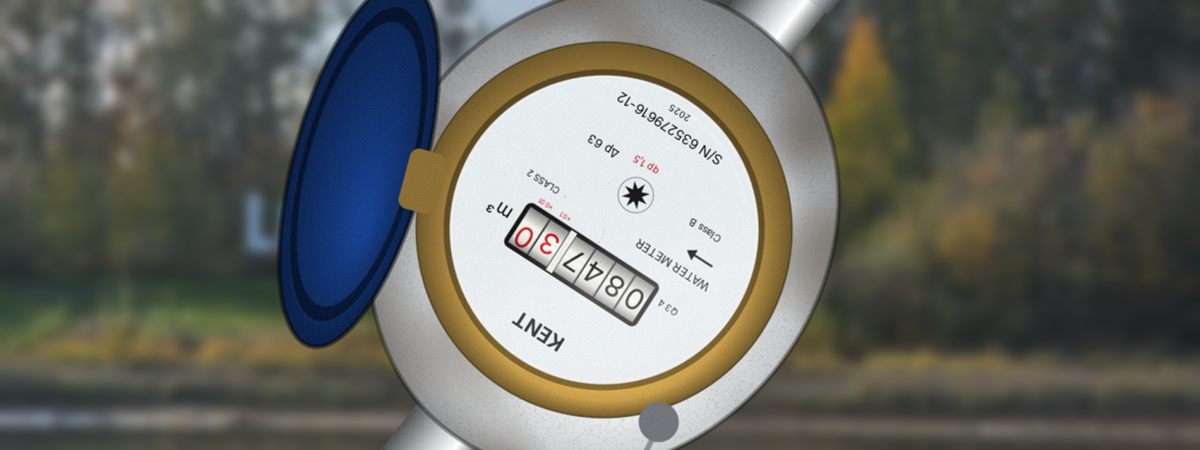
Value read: 847.30,m³
